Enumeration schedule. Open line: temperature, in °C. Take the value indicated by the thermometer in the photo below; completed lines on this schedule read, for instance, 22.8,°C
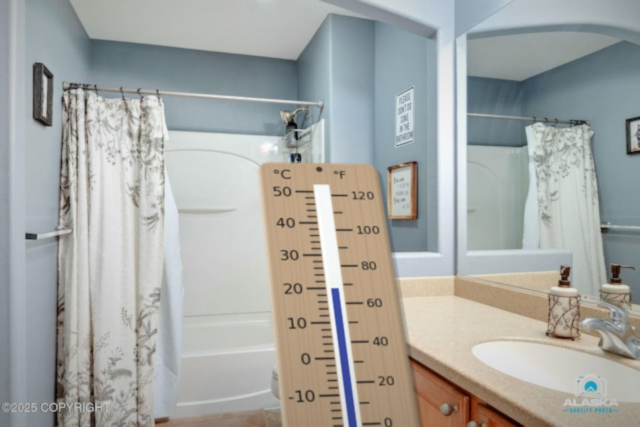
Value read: 20,°C
